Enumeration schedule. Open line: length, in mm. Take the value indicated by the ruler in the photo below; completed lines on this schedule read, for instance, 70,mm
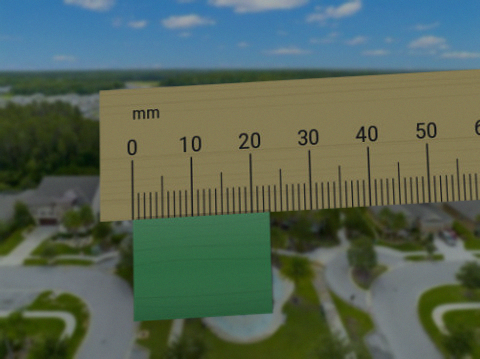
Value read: 23,mm
